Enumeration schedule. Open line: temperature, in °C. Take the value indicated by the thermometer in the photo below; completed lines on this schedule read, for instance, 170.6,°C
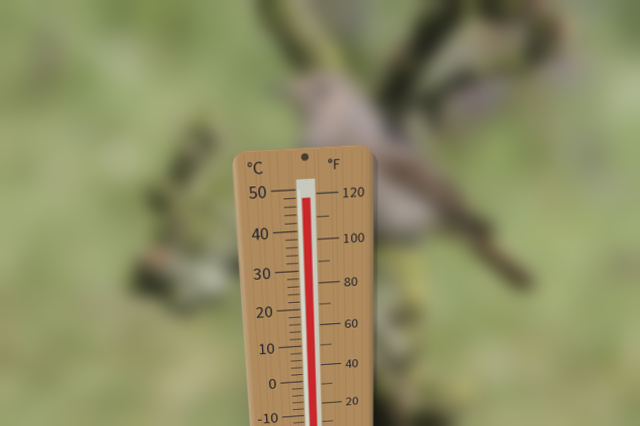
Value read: 48,°C
